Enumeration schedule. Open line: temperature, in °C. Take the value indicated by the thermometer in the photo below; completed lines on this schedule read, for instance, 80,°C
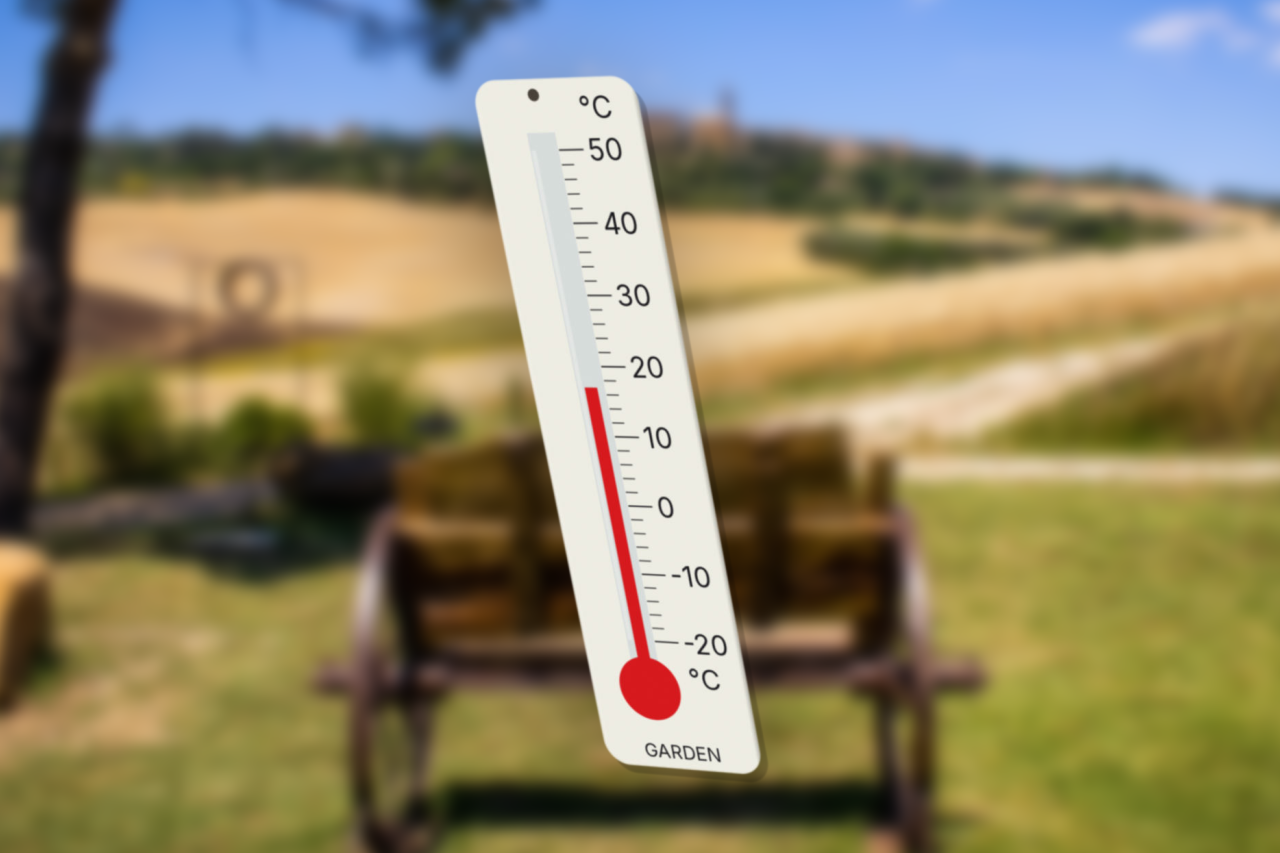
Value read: 17,°C
